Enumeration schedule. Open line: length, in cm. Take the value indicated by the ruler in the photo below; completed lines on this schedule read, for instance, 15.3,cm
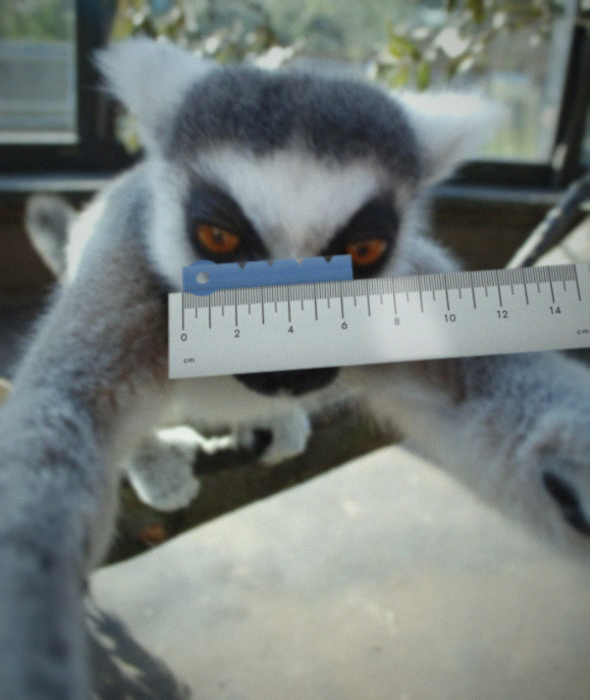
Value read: 6.5,cm
